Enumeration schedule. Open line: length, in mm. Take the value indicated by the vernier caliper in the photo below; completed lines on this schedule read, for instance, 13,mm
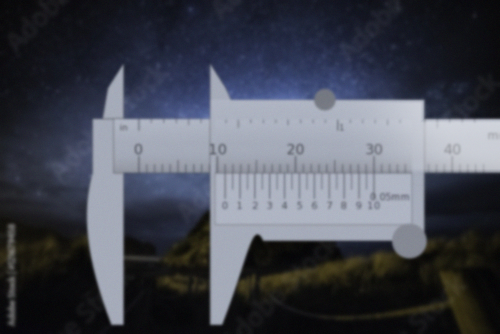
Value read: 11.0,mm
